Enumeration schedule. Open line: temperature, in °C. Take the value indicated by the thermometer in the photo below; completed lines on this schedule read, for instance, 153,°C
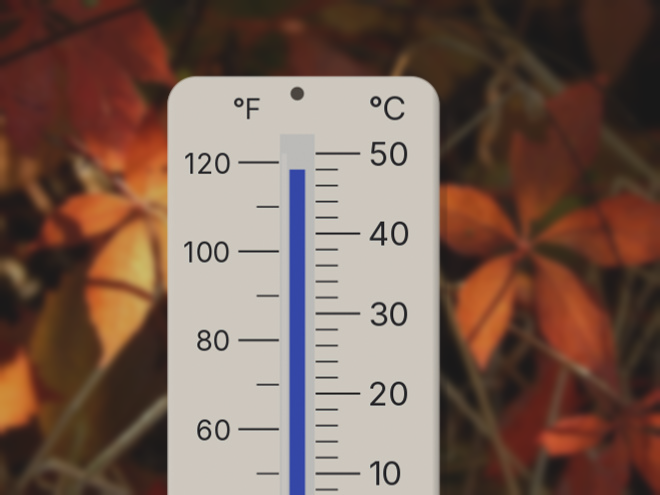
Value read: 48,°C
